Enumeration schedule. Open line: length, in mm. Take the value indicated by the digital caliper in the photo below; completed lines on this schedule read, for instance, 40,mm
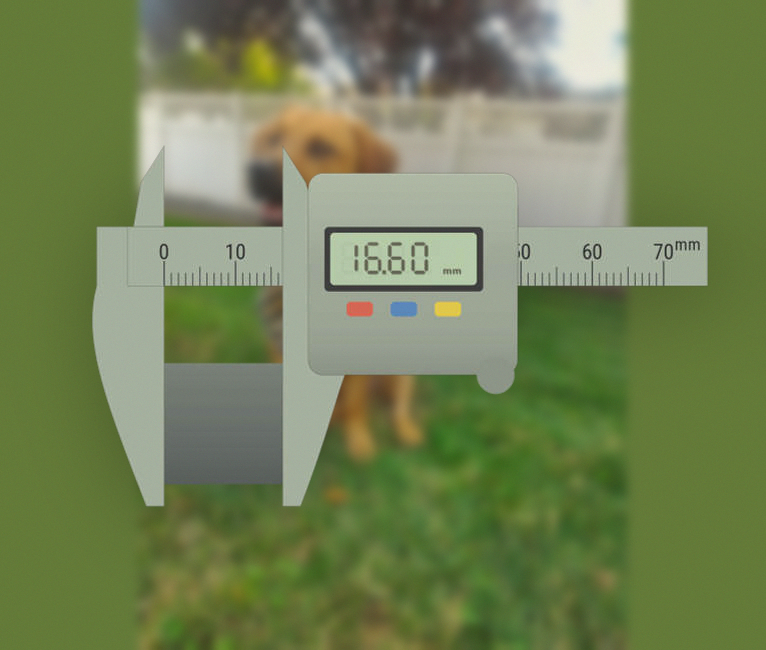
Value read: 16.60,mm
